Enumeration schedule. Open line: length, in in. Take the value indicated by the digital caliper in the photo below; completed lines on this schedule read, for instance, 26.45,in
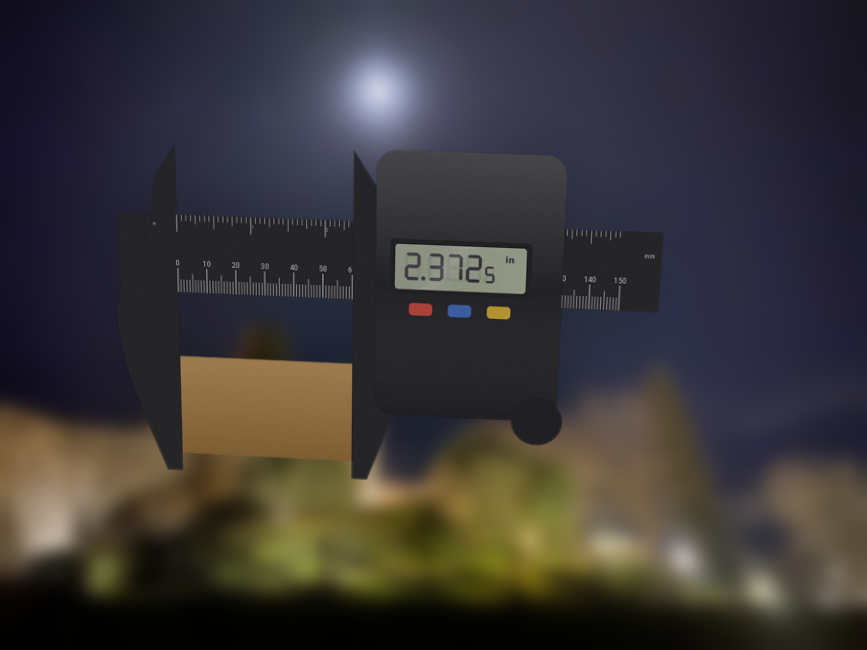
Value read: 2.3725,in
